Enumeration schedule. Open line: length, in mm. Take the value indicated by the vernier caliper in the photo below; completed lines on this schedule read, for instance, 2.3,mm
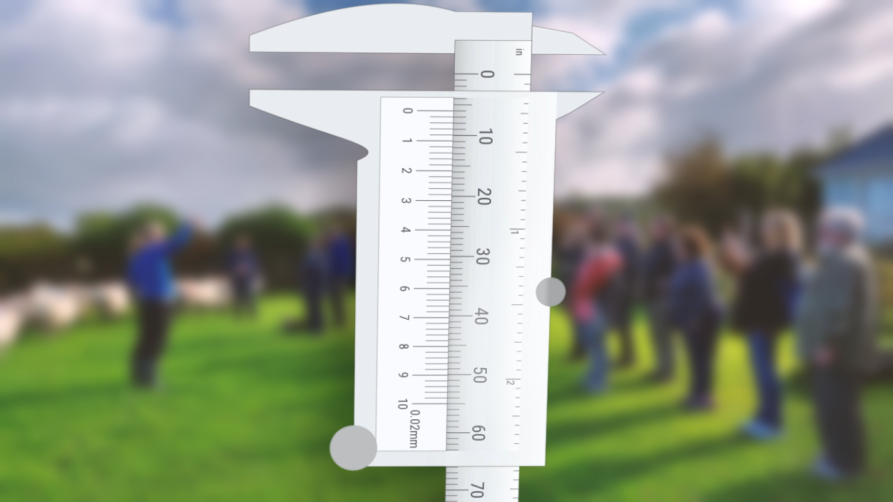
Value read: 6.0,mm
